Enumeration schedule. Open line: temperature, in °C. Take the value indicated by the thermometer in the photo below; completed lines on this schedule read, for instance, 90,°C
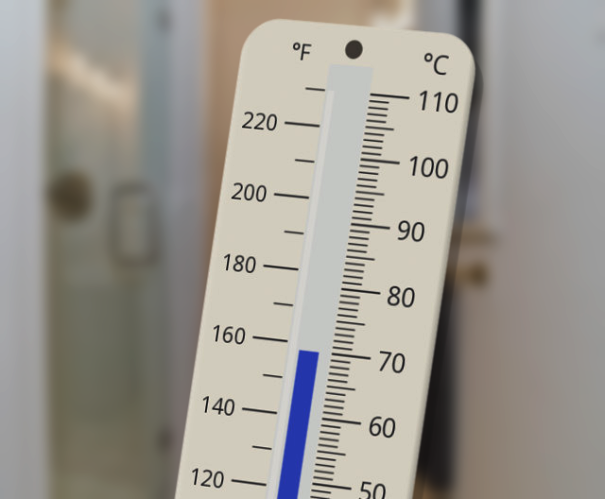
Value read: 70,°C
